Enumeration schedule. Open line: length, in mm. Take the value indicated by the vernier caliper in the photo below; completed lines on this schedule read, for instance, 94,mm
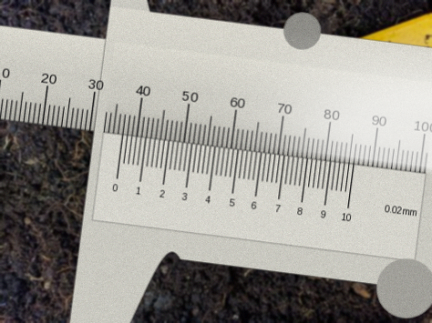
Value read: 37.0,mm
